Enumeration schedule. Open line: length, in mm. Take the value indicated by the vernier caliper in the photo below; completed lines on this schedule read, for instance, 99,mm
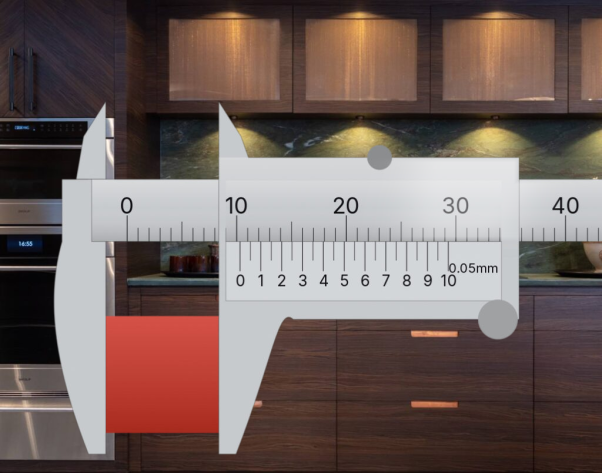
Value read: 10.3,mm
